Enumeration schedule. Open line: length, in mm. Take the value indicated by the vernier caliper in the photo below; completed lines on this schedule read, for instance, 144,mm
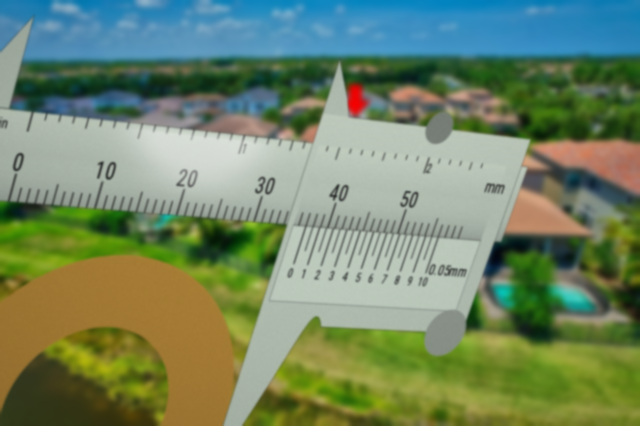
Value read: 37.0,mm
